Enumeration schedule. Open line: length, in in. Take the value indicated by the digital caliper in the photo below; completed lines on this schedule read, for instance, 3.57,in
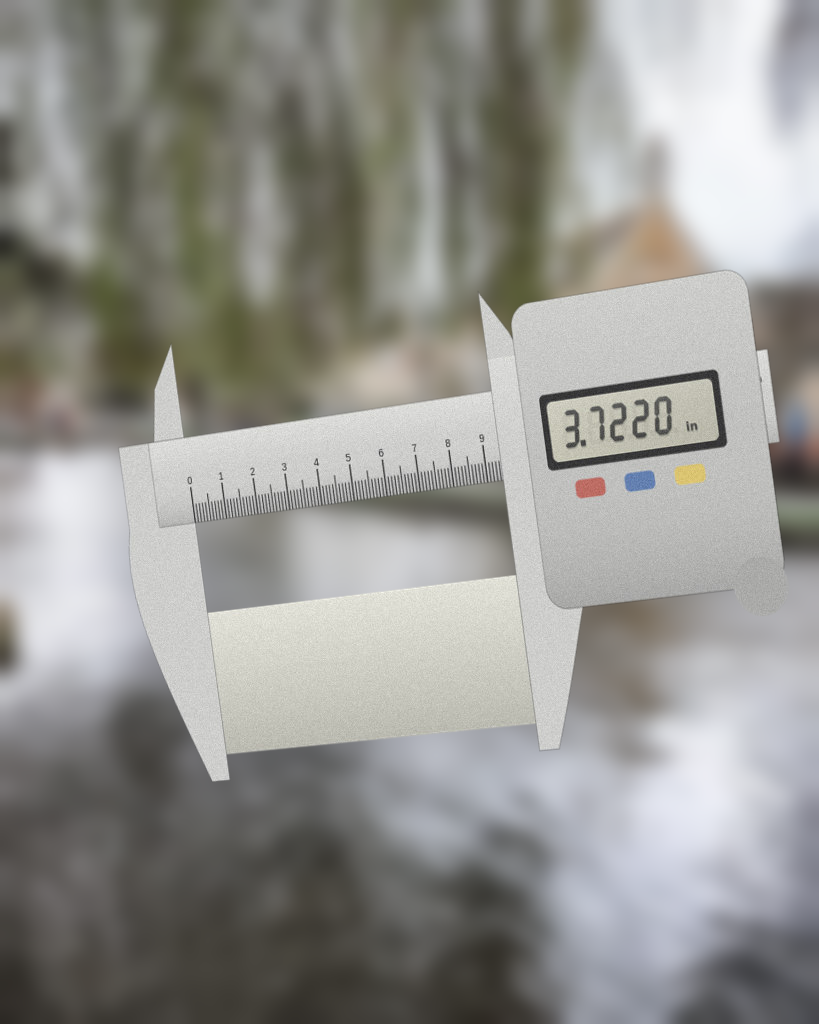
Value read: 3.7220,in
